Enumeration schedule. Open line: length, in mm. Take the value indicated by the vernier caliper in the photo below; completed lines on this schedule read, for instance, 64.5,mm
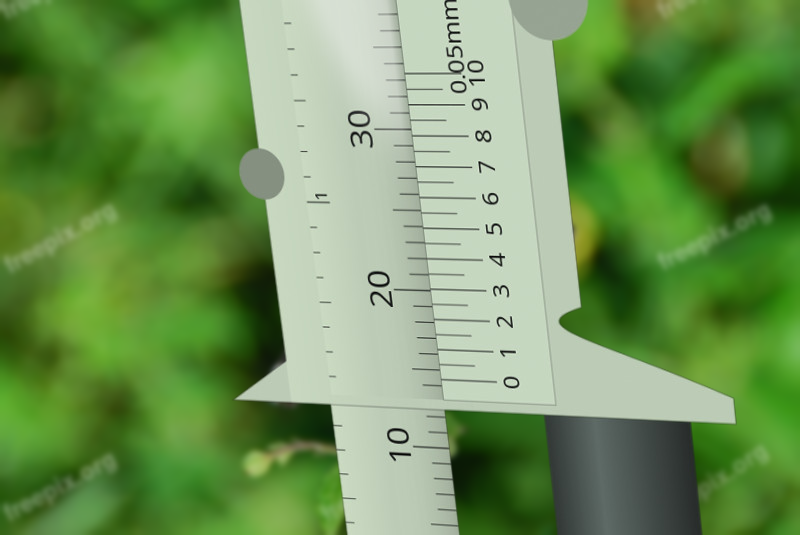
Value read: 14.4,mm
